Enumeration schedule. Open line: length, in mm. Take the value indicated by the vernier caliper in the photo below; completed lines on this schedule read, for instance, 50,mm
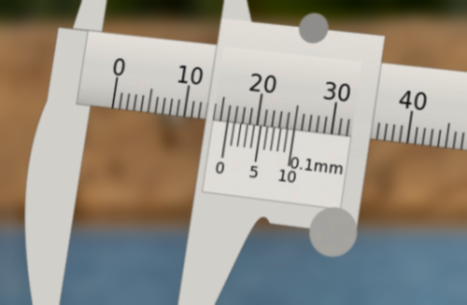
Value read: 16.0,mm
